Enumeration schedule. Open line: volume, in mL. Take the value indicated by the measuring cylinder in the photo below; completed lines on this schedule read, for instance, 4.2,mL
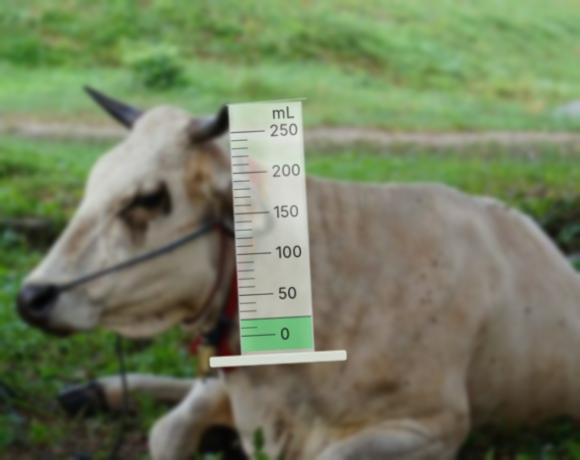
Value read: 20,mL
